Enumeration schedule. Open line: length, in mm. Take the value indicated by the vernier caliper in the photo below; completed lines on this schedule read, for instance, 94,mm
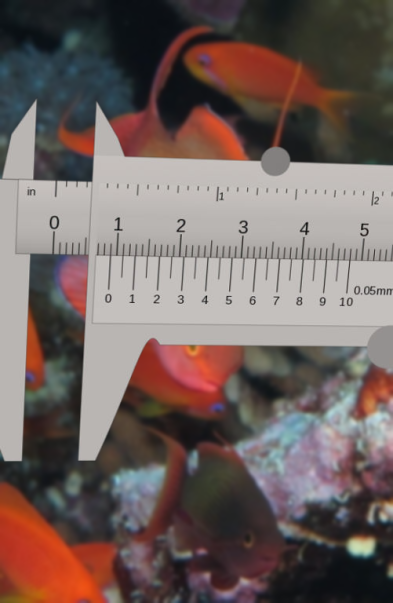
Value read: 9.0,mm
